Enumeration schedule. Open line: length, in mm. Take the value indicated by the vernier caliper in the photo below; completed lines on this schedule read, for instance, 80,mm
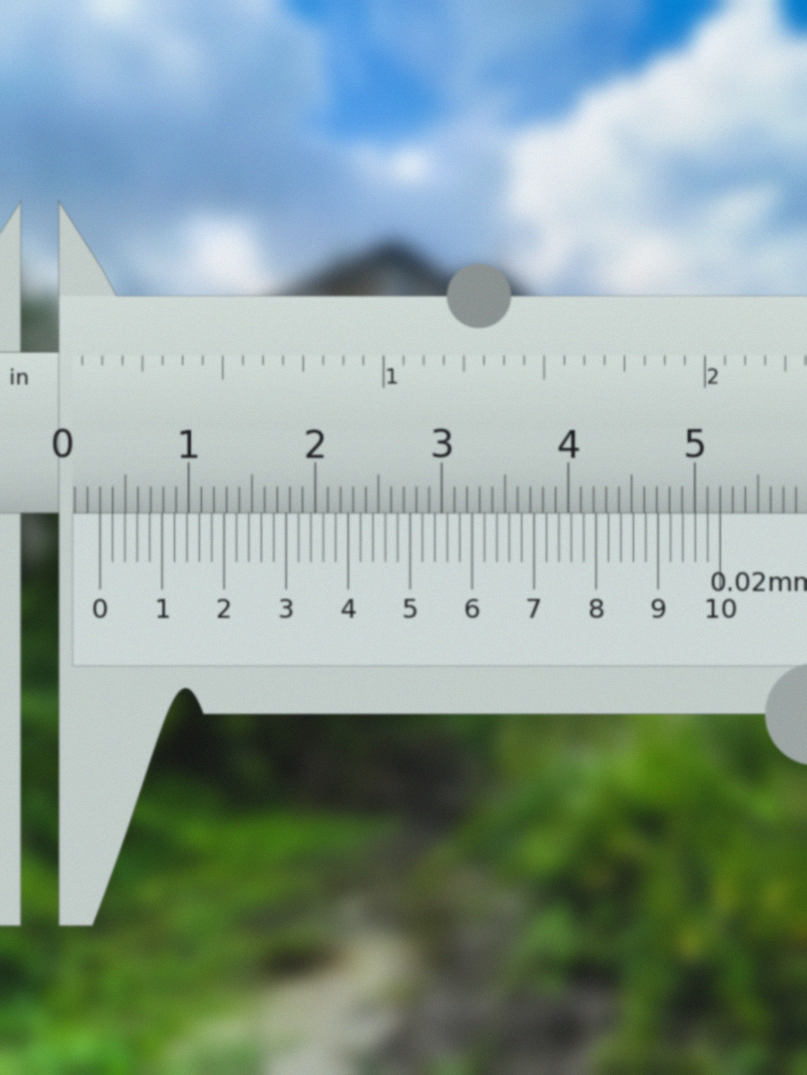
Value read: 3.0,mm
